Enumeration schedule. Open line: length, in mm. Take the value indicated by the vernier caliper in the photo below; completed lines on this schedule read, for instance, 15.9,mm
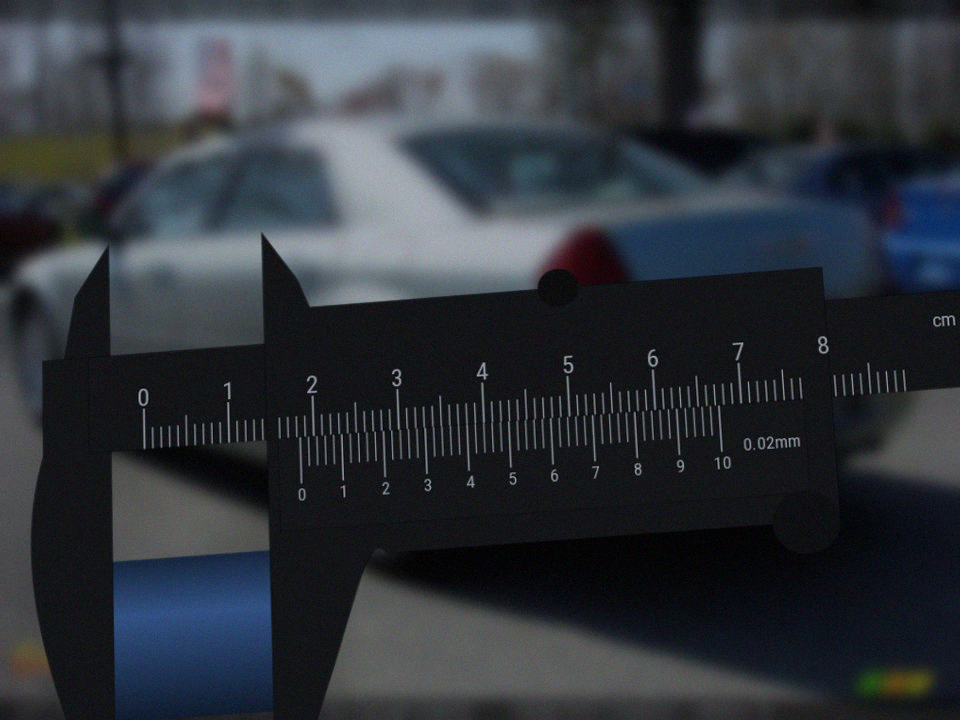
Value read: 18.4,mm
